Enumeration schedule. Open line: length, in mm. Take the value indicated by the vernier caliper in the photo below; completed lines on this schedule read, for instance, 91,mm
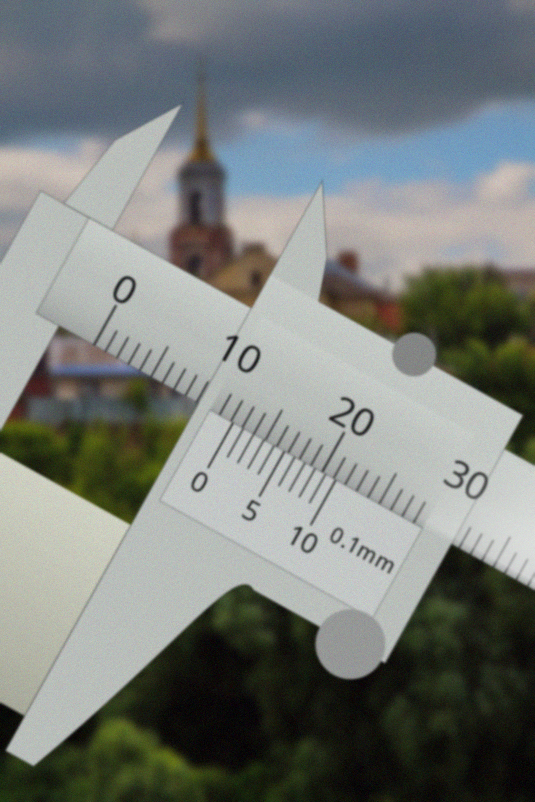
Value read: 12.2,mm
